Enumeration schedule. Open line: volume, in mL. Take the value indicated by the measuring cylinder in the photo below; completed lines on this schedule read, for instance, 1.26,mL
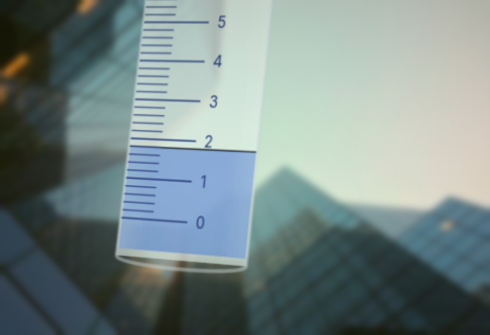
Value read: 1.8,mL
